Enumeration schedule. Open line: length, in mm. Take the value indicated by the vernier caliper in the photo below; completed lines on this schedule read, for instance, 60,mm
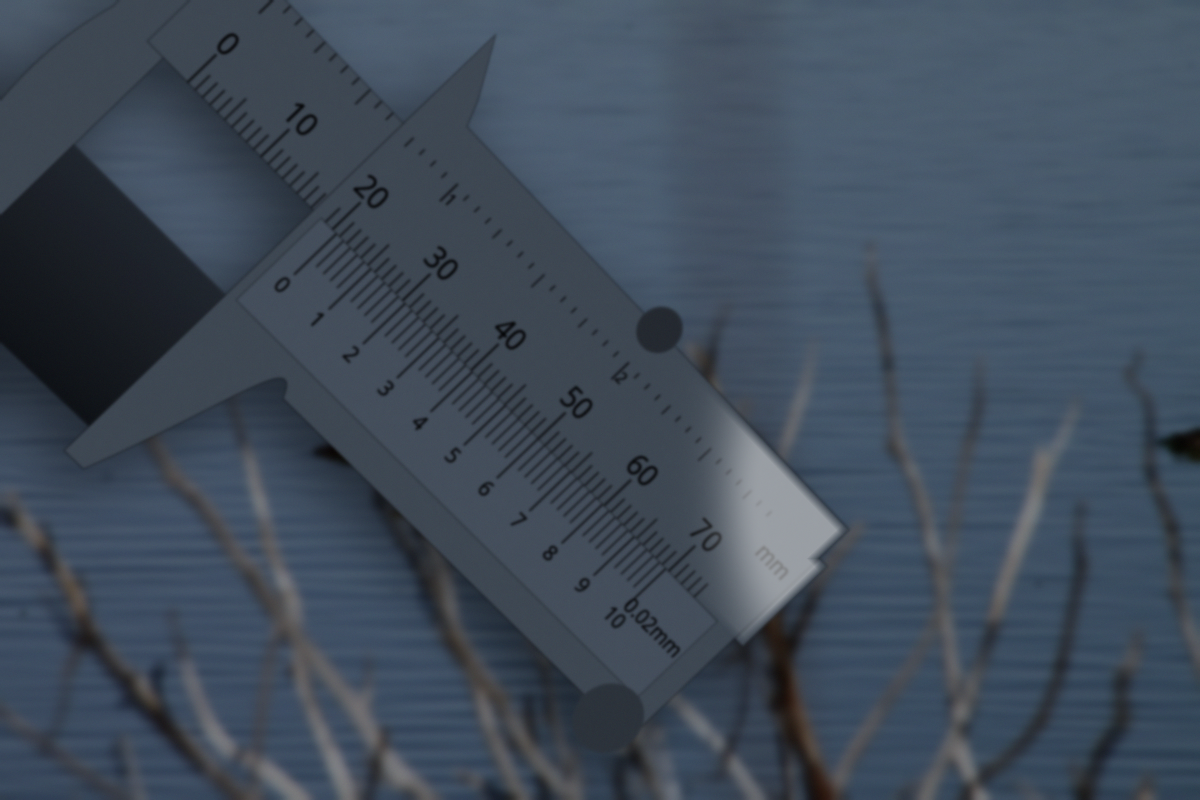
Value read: 20.6,mm
